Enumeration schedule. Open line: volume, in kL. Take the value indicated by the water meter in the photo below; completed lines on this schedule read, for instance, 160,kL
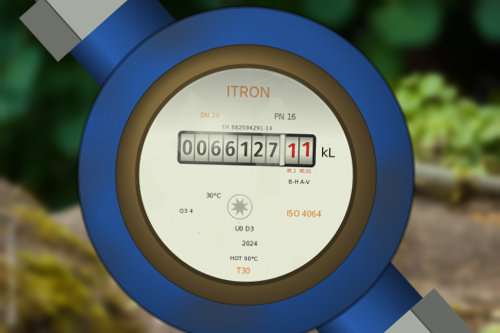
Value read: 66127.11,kL
